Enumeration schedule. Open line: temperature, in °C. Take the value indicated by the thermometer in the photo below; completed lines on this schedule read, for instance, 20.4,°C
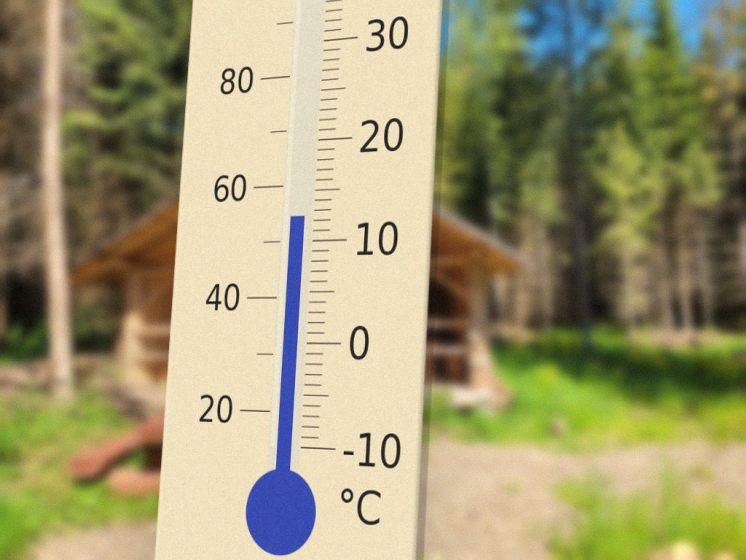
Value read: 12.5,°C
